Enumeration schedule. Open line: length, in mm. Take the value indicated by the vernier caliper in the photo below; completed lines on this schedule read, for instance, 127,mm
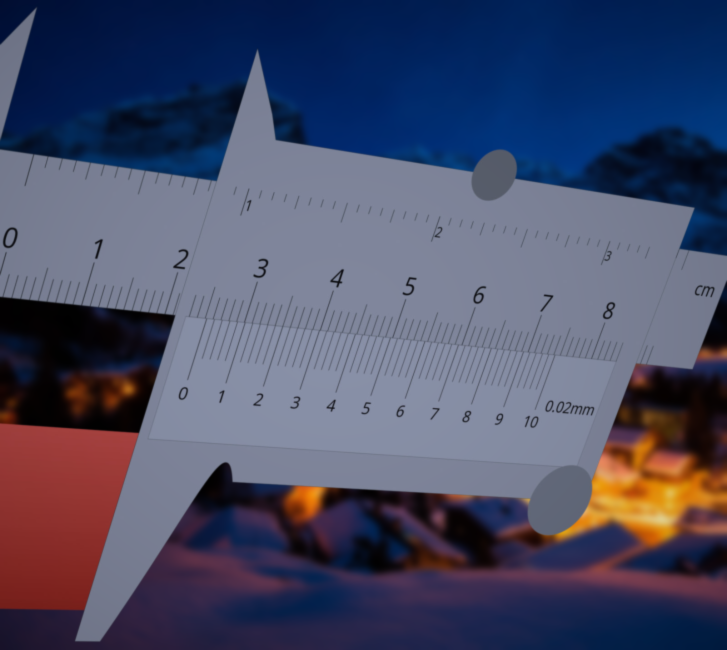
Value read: 25.2,mm
